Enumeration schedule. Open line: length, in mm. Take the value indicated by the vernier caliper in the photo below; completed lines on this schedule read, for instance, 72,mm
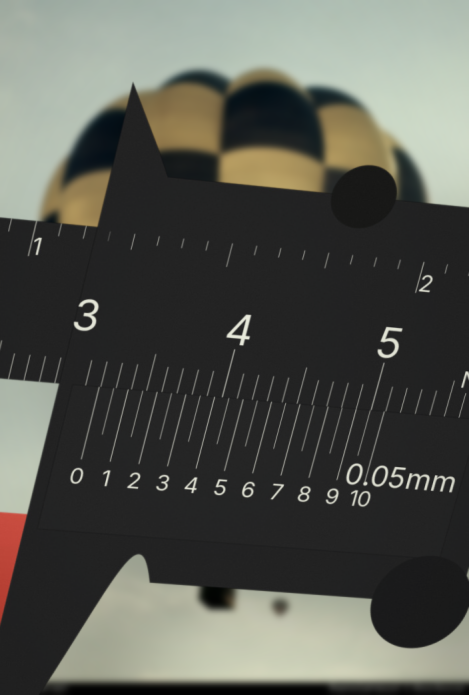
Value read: 31.9,mm
